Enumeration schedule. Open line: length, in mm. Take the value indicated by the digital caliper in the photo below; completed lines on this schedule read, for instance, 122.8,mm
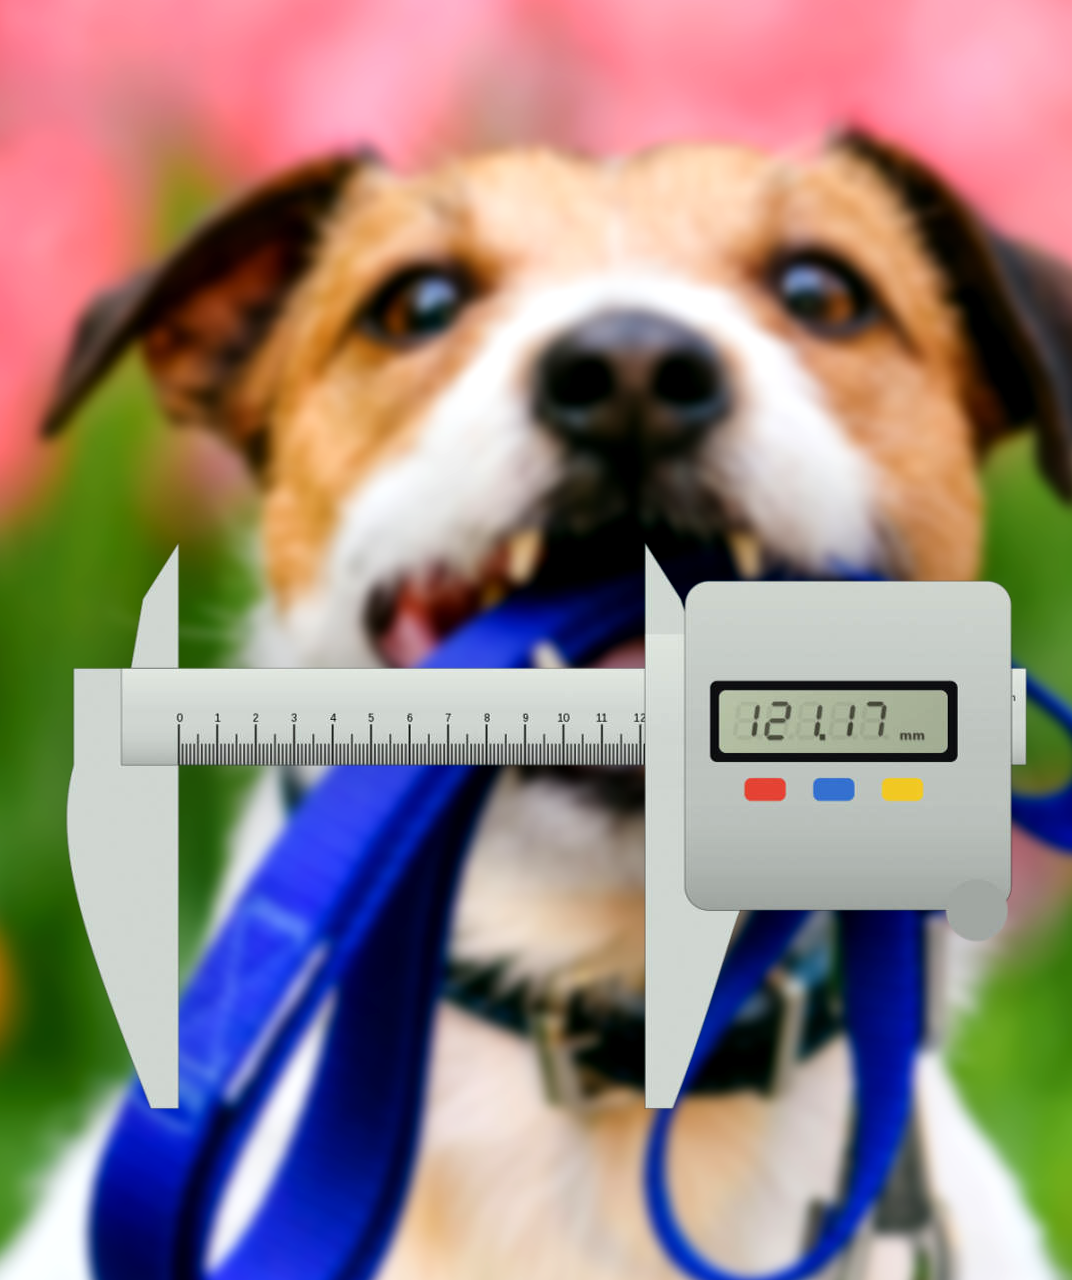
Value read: 121.17,mm
